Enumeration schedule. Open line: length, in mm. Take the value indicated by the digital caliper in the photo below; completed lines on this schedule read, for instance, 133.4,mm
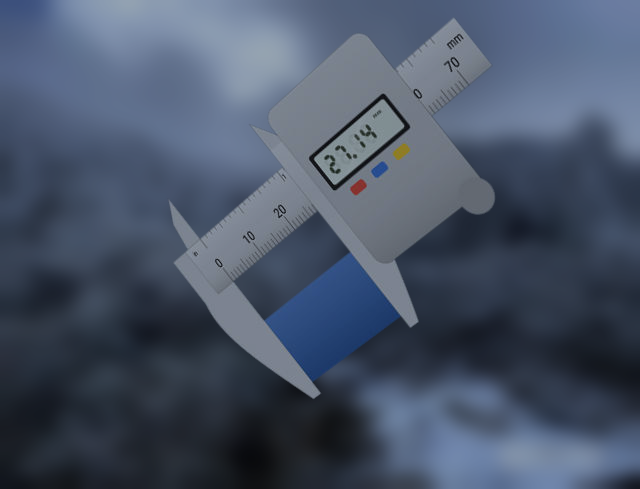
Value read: 27.14,mm
